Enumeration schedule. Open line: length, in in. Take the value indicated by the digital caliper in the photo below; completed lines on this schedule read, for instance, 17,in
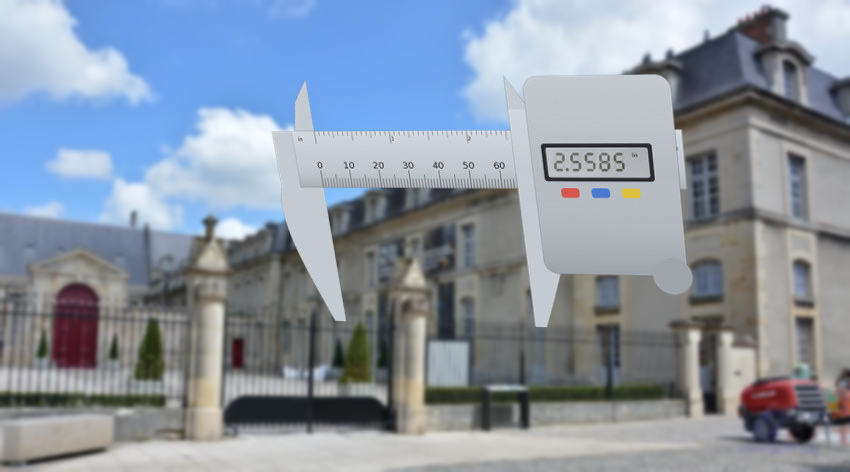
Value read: 2.5585,in
